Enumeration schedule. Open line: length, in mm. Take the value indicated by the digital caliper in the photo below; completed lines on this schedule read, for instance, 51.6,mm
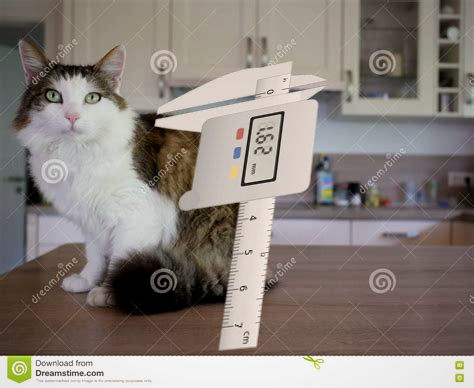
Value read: 1.62,mm
